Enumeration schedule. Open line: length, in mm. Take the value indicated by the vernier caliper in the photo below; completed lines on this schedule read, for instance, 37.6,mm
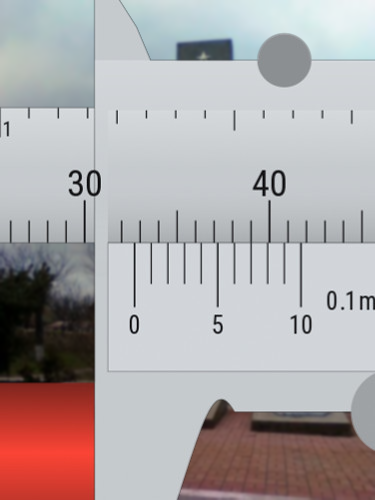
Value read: 32.7,mm
